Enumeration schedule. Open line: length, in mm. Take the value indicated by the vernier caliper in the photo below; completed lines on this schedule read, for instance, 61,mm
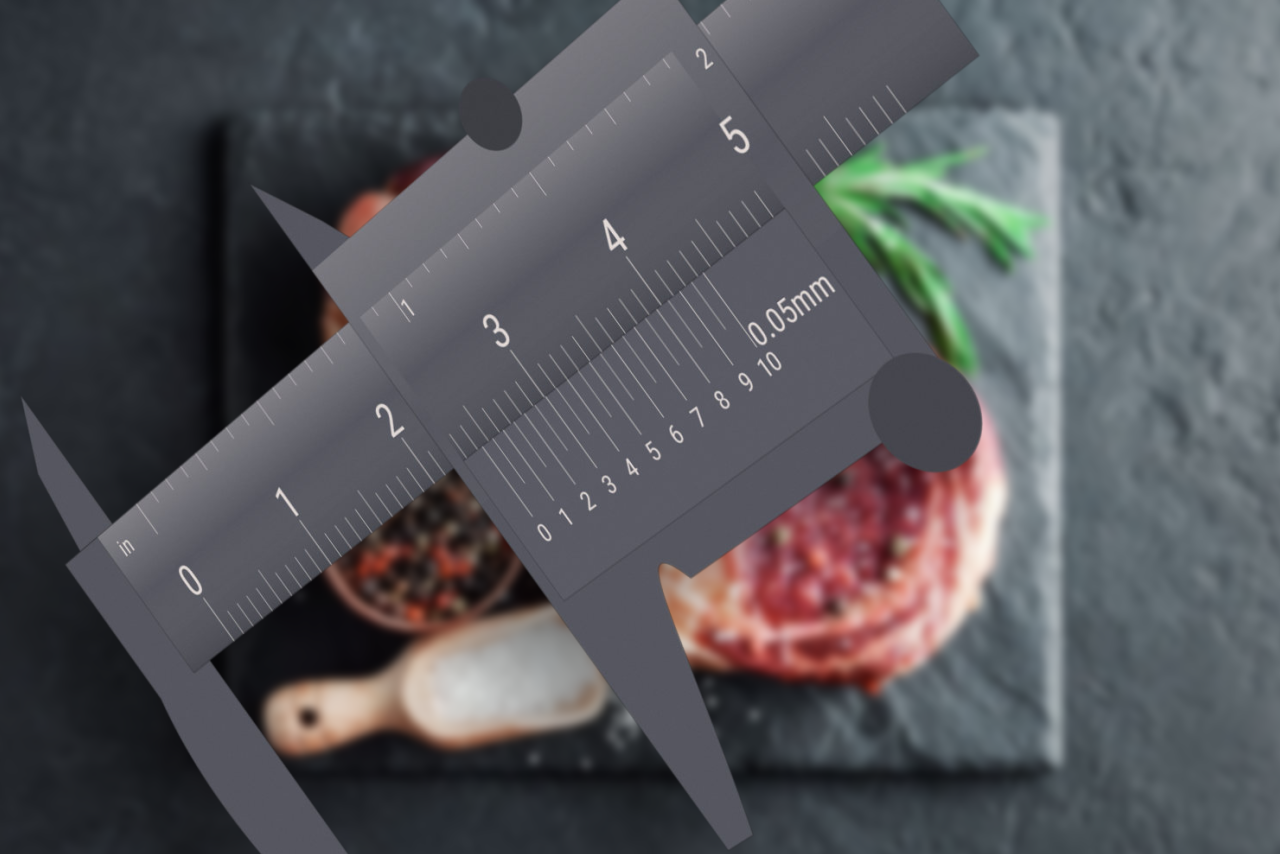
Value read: 24.4,mm
